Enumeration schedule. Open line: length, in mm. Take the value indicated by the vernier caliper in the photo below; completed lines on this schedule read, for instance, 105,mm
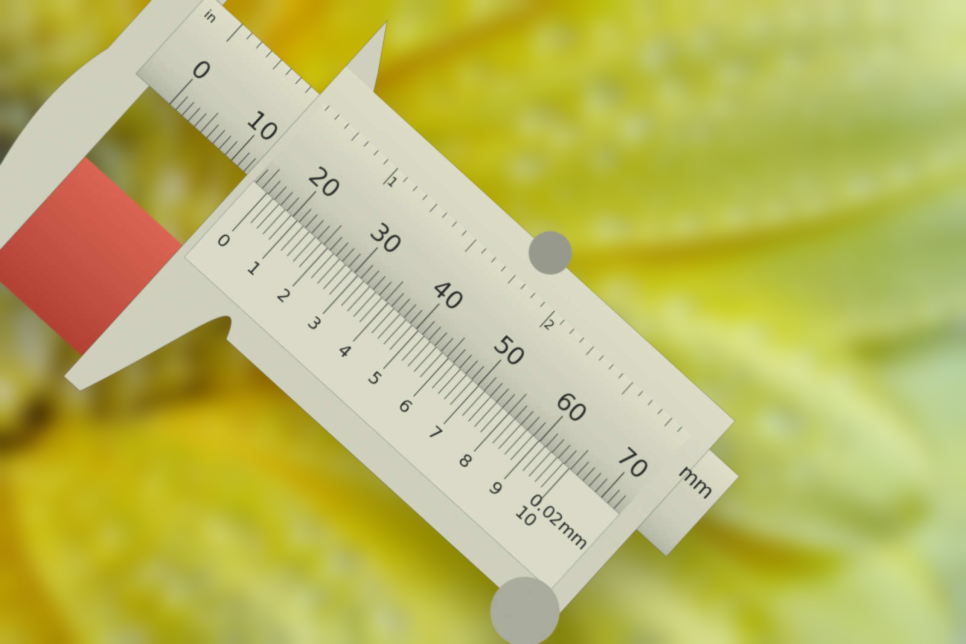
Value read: 15.8,mm
